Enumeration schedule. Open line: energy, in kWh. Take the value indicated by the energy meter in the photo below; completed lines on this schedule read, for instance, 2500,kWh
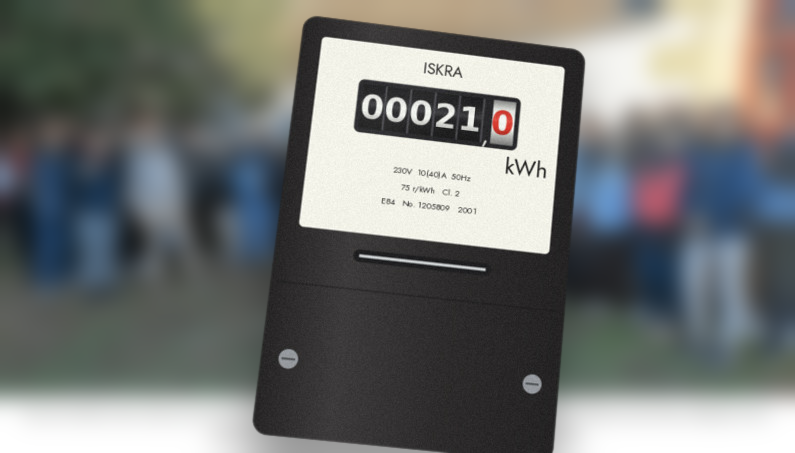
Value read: 21.0,kWh
